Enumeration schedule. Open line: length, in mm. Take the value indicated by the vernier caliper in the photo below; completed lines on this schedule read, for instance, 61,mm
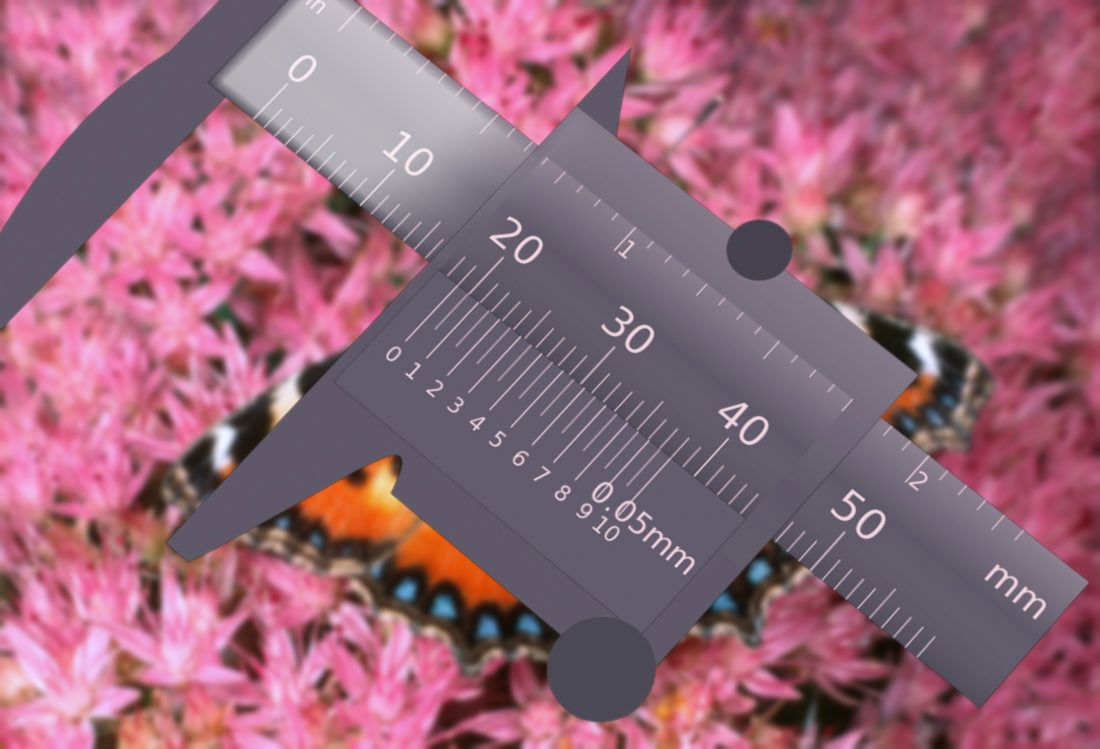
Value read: 19.0,mm
